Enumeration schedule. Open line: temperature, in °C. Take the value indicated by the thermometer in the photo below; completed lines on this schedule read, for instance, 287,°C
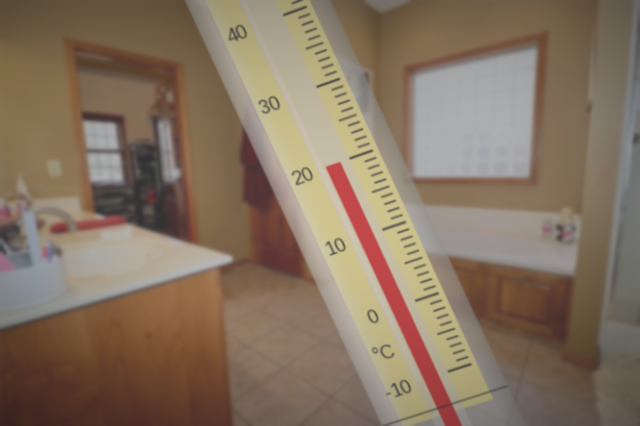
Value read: 20,°C
